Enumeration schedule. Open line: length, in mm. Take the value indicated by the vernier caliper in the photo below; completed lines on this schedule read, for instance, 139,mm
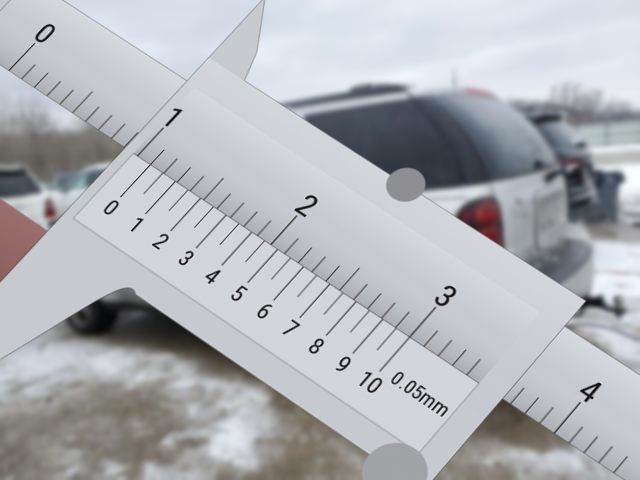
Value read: 11.0,mm
